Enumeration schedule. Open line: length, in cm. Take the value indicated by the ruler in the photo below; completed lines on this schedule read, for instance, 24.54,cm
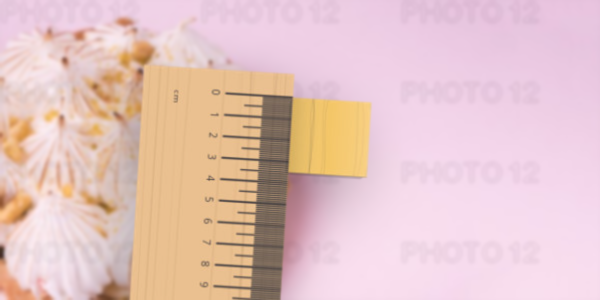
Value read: 3.5,cm
